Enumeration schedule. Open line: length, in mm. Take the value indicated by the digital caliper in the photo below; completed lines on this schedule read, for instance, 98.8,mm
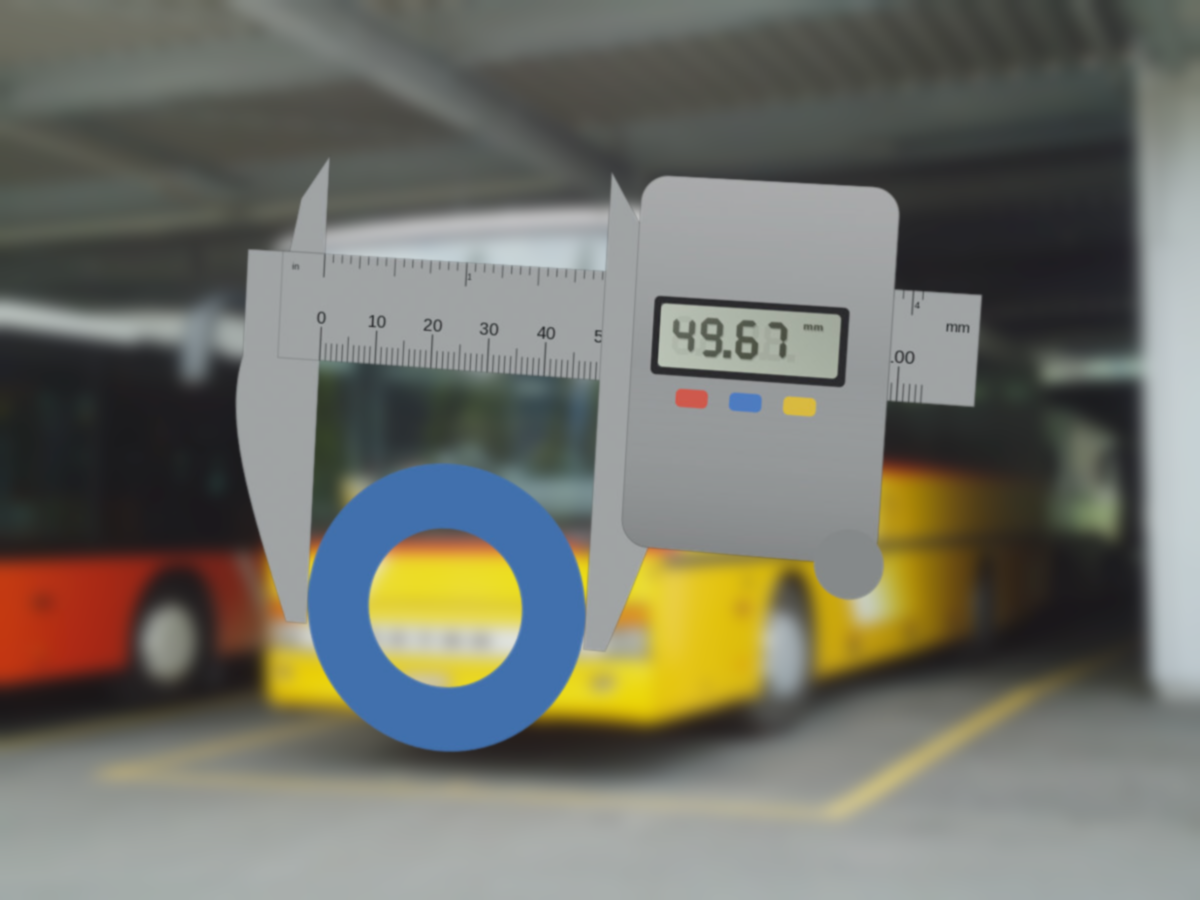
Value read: 49.67,mm
